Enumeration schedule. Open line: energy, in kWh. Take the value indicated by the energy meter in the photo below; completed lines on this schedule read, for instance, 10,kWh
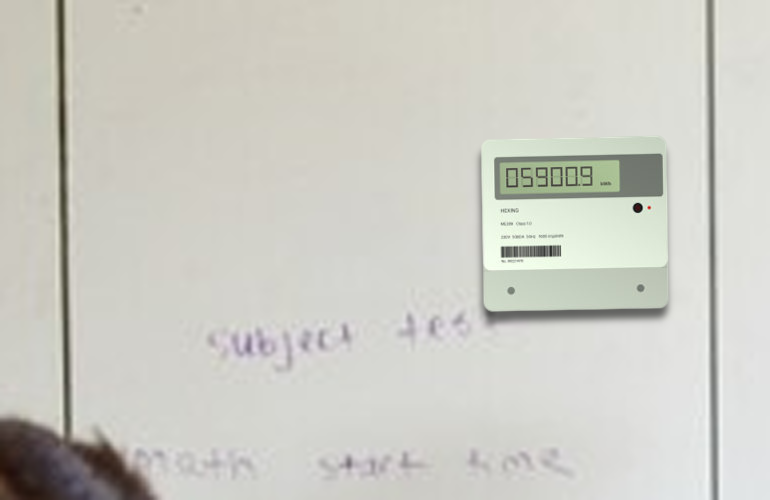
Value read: 5900.9,kWh
